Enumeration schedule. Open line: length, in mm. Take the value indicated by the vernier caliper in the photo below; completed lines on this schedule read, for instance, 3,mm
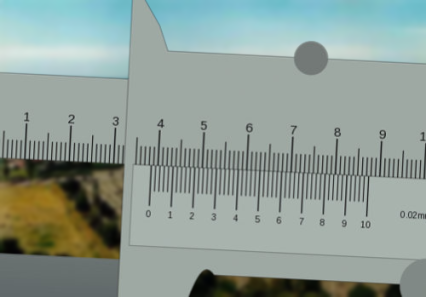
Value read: 38.5,mm
